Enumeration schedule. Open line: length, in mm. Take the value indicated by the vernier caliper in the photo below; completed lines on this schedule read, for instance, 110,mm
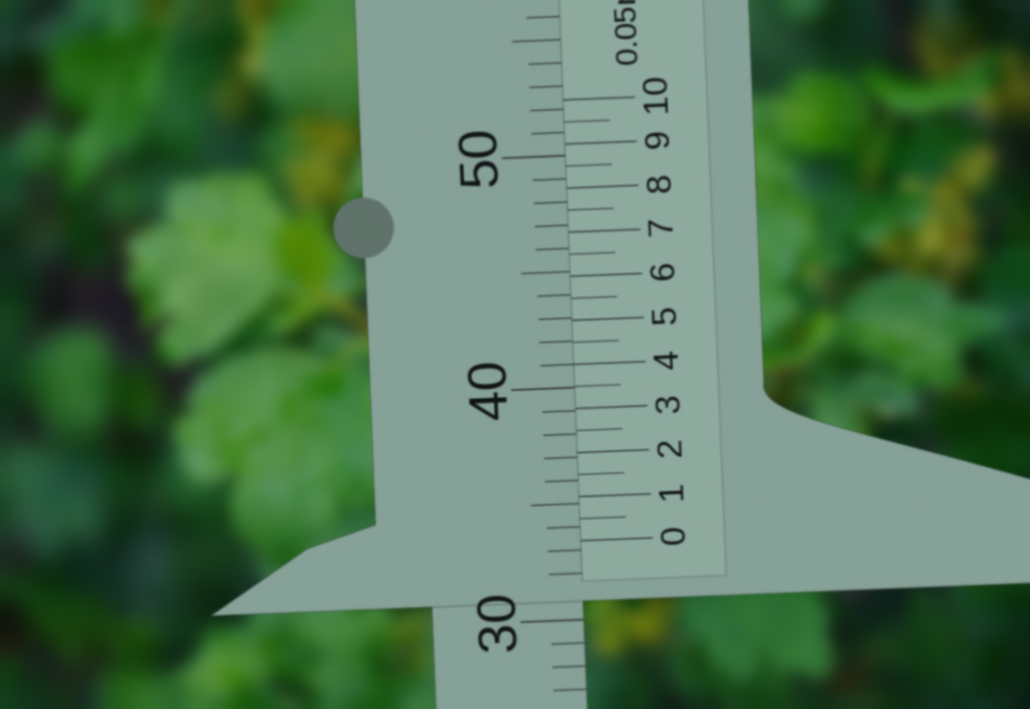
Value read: 33.4,mm
